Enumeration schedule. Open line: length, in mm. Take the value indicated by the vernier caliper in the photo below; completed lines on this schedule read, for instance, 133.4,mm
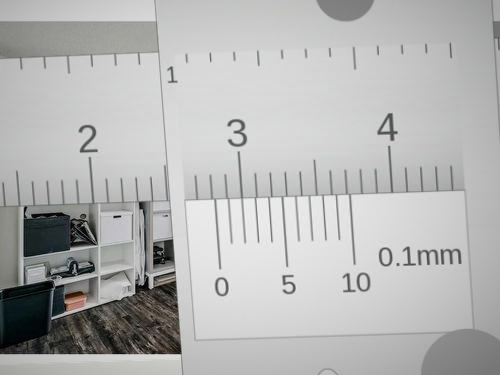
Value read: 28.2,mm
